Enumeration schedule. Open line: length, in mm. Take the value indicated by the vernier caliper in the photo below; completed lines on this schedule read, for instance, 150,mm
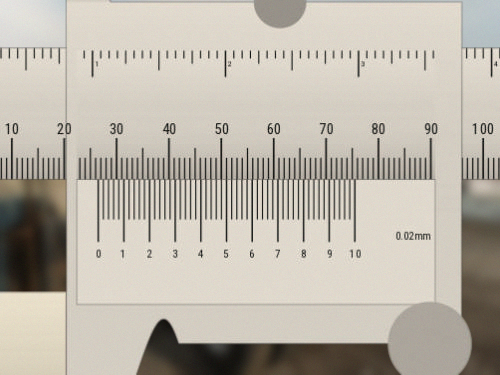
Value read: 26.5,mm
